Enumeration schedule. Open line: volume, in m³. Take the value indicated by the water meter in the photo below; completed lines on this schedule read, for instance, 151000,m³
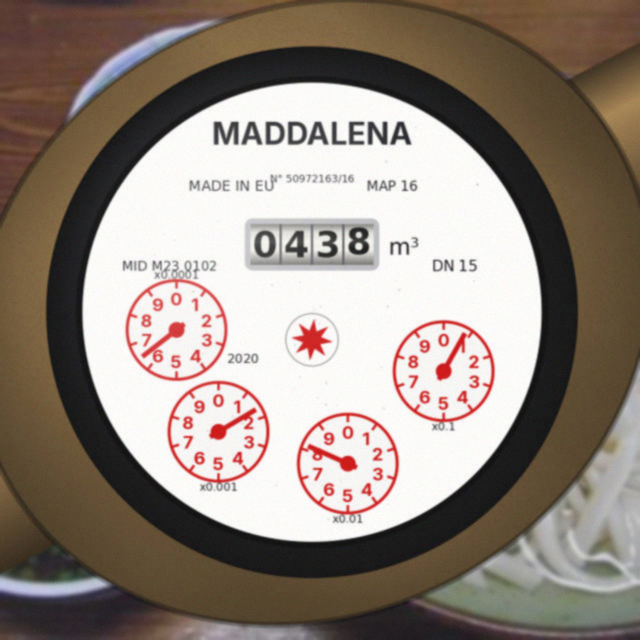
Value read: 438.0816,m³
